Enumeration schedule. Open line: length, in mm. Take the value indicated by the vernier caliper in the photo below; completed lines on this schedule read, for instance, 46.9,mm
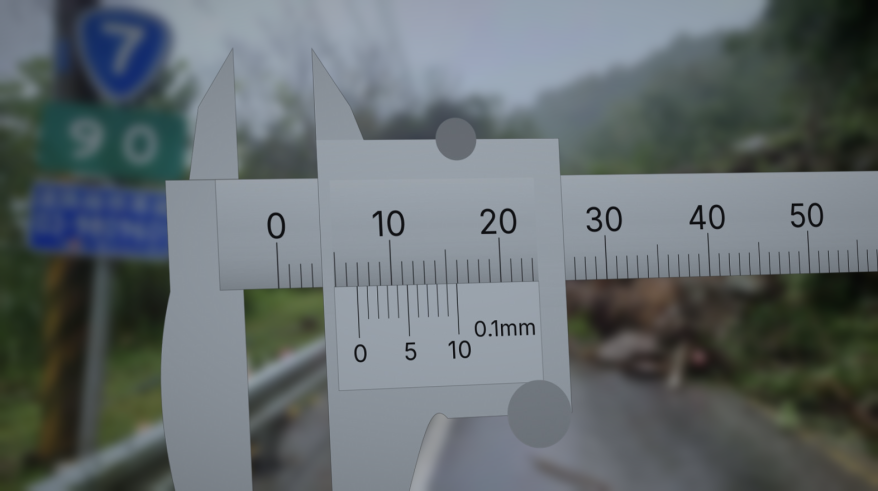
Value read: 6.9,mm
